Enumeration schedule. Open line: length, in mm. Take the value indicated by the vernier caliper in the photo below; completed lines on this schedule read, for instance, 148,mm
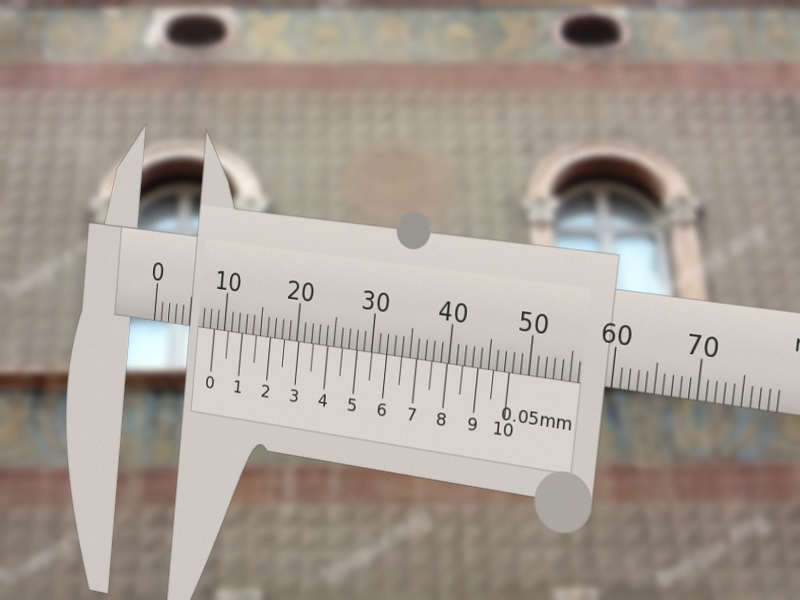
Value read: 8.6,mm
